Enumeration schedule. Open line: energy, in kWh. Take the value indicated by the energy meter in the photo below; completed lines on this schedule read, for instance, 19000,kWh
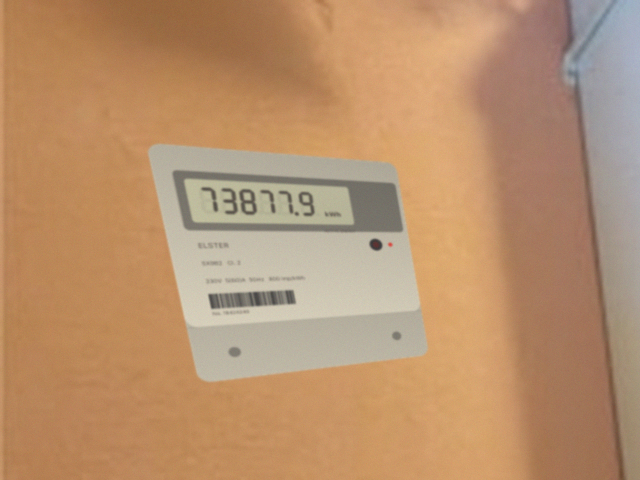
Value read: 73877.9,kWh
